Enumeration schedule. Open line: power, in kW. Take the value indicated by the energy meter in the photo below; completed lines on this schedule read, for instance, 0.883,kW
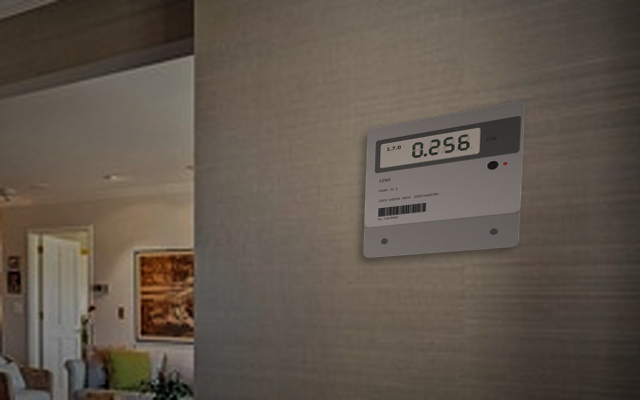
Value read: 0.256,kW
